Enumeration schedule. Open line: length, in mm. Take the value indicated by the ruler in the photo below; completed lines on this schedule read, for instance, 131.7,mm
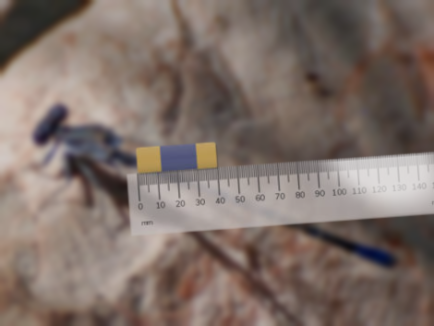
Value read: 40,mm
